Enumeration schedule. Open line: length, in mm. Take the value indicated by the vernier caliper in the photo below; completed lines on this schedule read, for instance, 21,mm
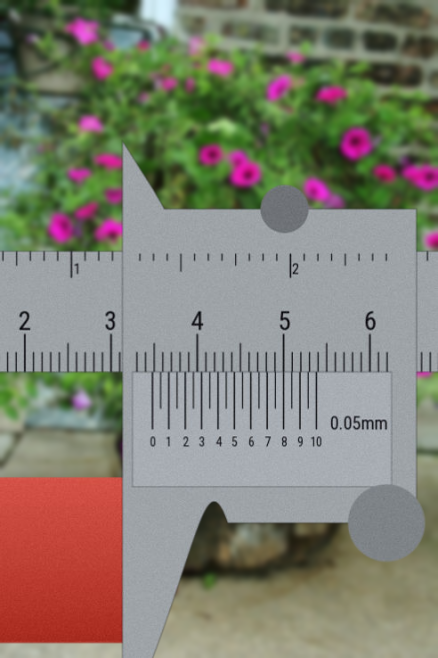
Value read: 34.8,mm
